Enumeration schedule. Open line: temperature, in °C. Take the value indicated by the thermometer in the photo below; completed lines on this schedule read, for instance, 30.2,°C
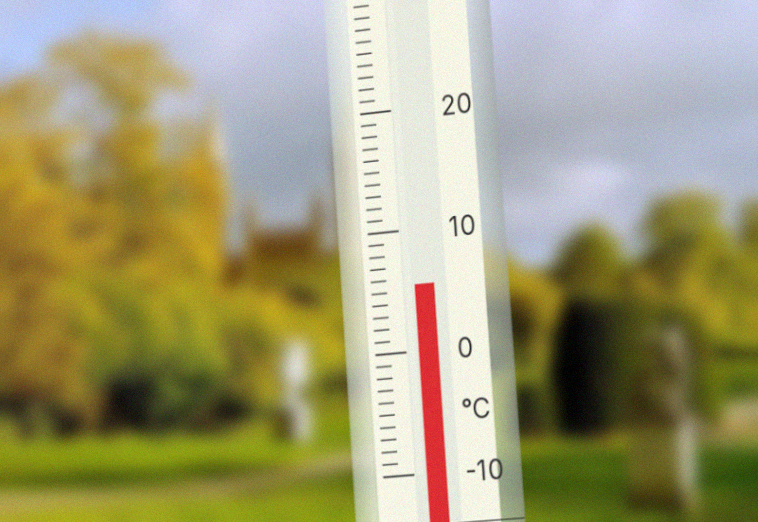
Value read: 5.5,°C
